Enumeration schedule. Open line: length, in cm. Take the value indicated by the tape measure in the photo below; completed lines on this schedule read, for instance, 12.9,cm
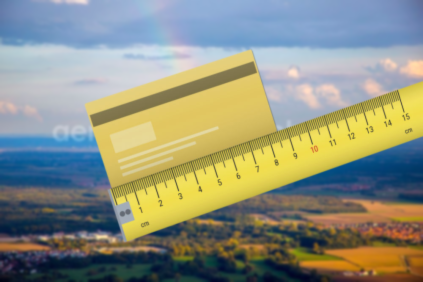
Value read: 8.5,cm
